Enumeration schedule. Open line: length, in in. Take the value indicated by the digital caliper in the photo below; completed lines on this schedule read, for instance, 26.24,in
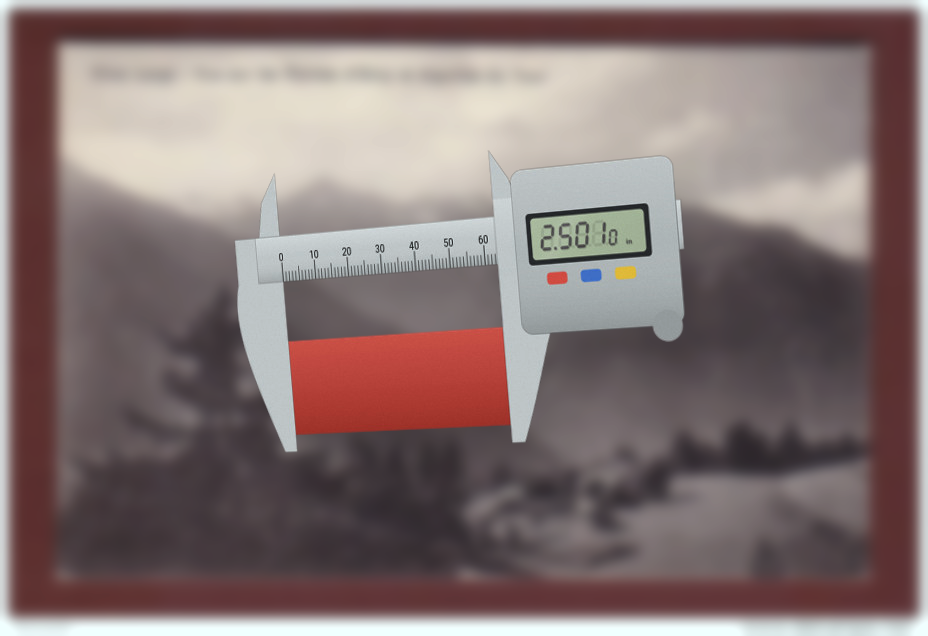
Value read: 2.5010,in
